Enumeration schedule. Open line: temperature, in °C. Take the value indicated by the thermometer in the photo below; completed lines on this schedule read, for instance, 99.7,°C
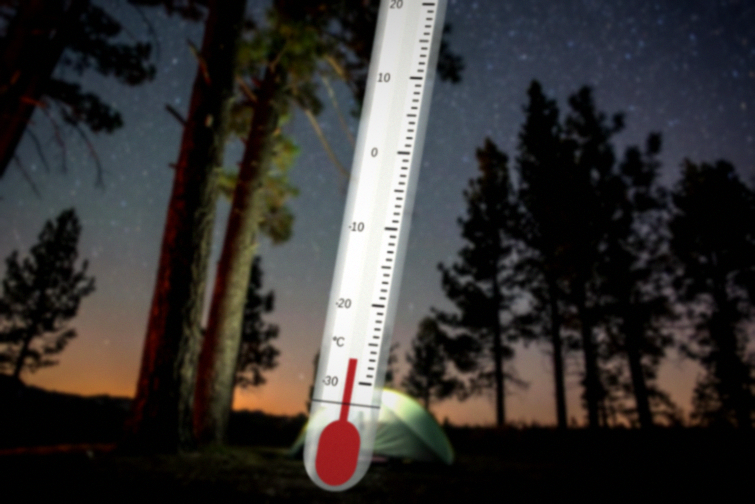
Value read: -27,°C
